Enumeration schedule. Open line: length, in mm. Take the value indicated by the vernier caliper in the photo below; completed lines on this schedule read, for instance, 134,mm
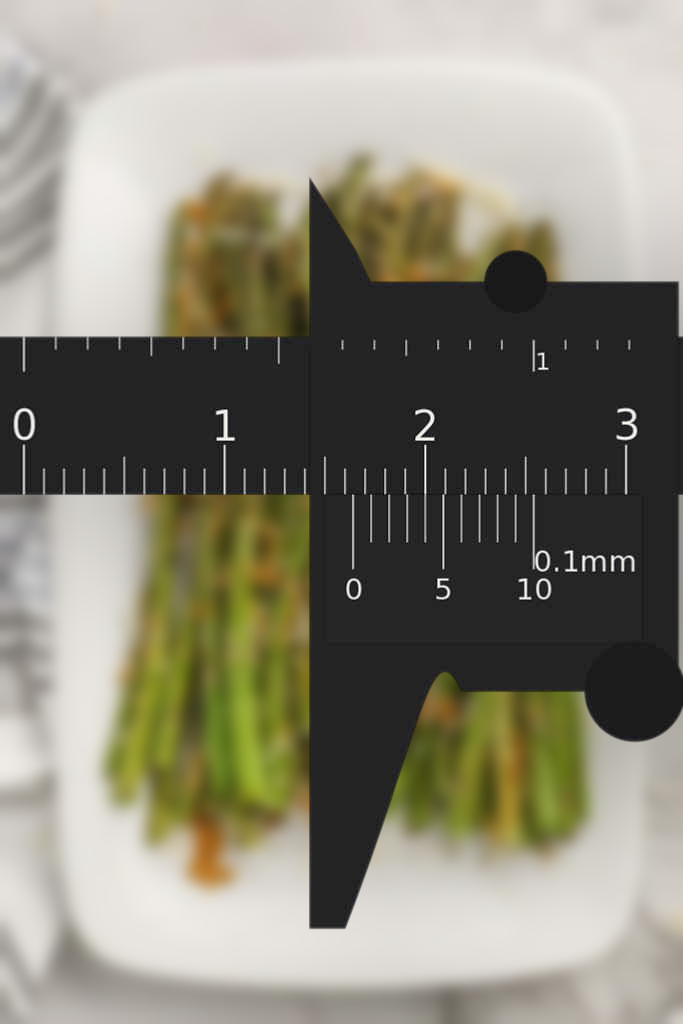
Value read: 16.4,mm
